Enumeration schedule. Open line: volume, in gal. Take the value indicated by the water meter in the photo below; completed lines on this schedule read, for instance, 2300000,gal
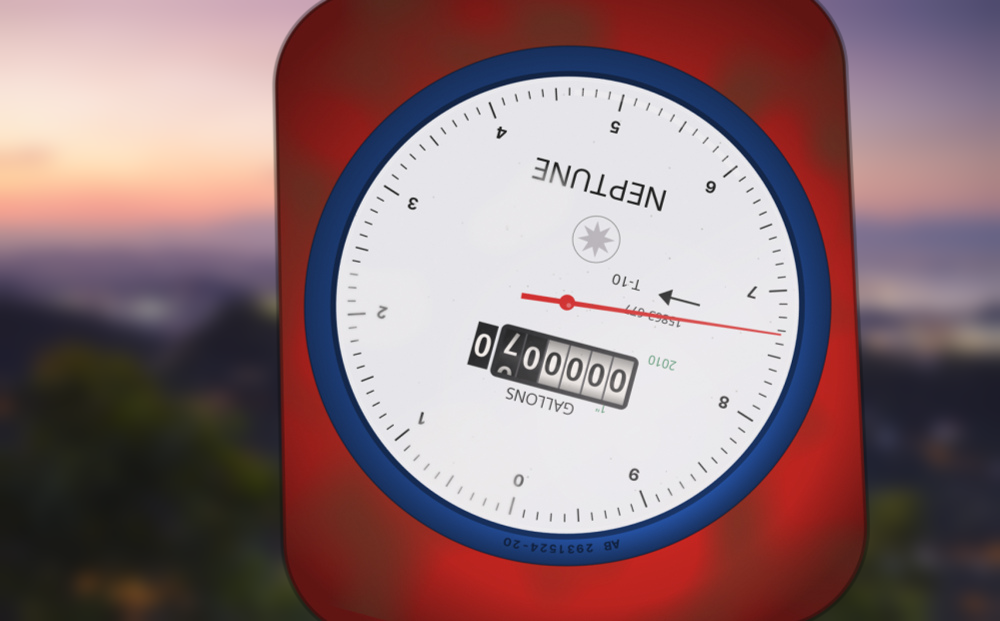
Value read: 67.3,gal
